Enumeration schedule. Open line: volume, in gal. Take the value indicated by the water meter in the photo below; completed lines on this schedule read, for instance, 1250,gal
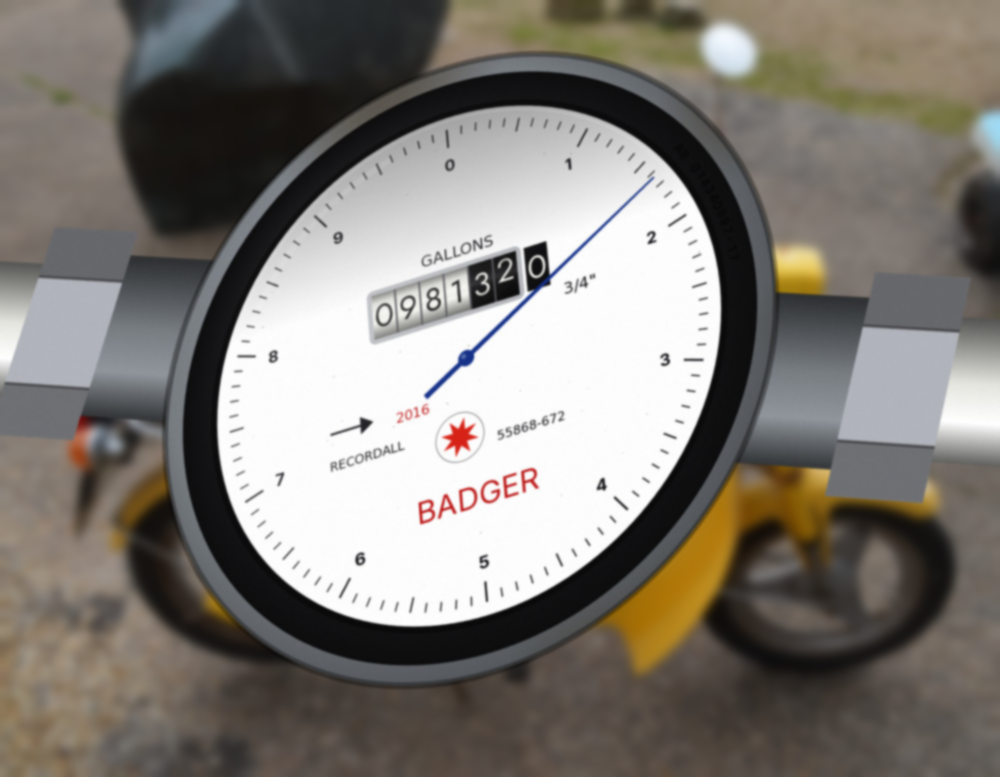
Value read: 981321.6,gal
